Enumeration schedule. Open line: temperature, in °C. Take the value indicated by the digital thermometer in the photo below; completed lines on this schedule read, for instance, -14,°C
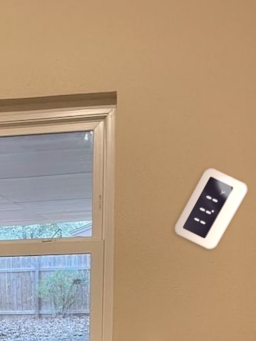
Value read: 11.1,°C
